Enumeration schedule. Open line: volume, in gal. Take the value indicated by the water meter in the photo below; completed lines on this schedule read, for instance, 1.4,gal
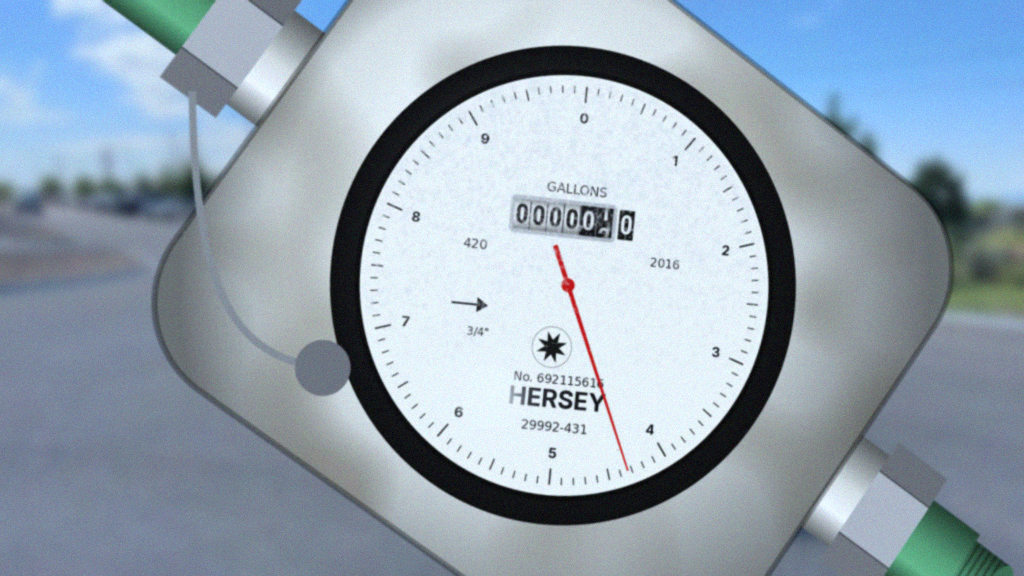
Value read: 14.3,gal
